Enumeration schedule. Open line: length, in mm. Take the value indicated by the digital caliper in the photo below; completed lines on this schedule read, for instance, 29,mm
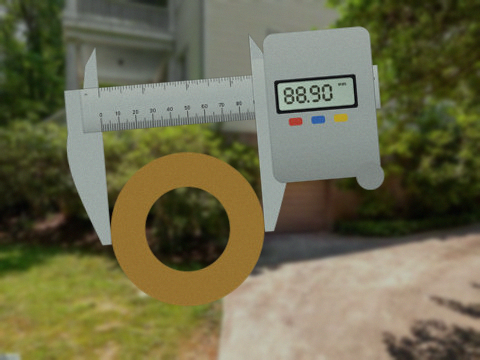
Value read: 88.90,mm
